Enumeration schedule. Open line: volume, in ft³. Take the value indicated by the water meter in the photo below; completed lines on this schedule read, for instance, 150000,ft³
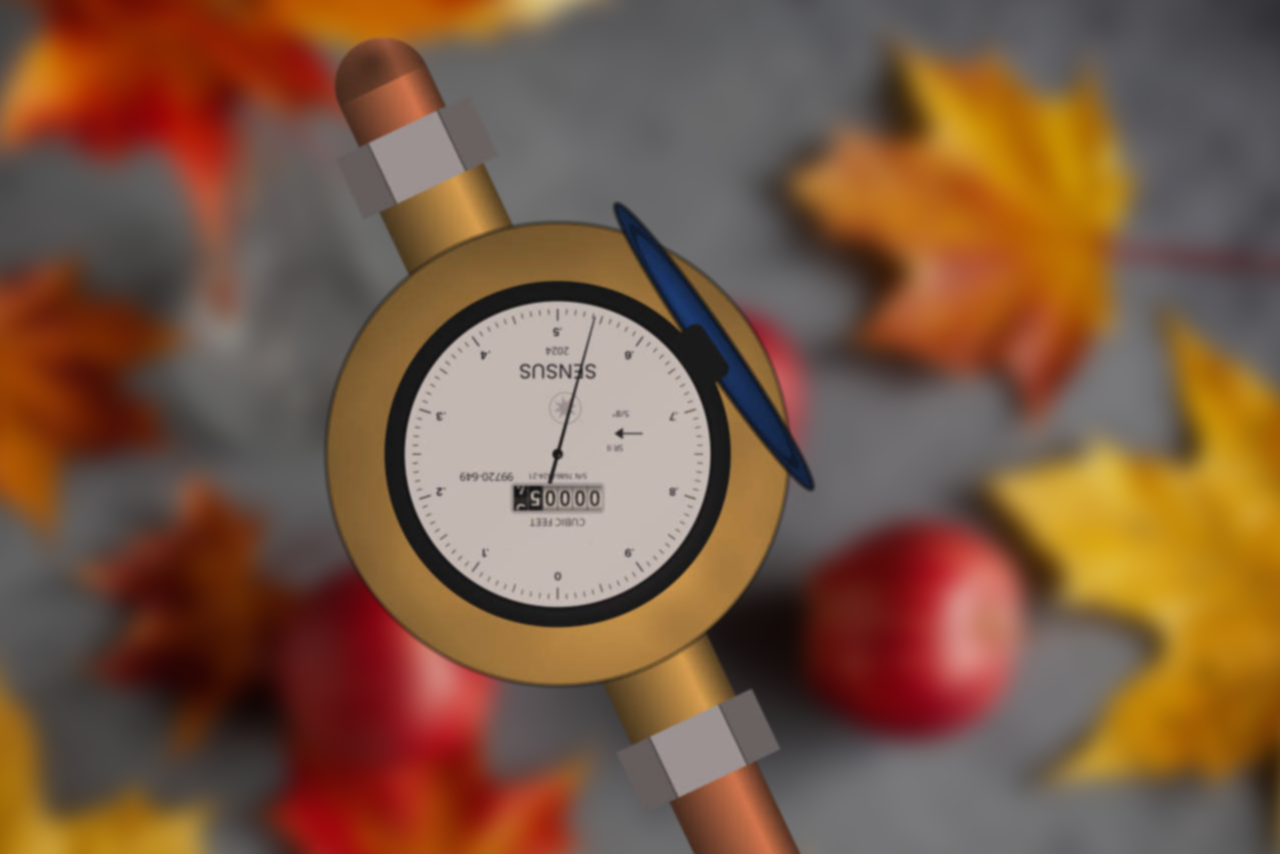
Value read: 53.54,ft³
